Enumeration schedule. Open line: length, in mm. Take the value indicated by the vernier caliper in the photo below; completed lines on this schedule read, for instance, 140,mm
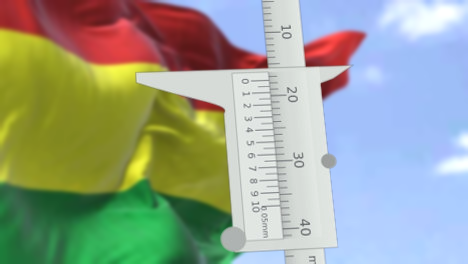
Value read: 17.6,mm
